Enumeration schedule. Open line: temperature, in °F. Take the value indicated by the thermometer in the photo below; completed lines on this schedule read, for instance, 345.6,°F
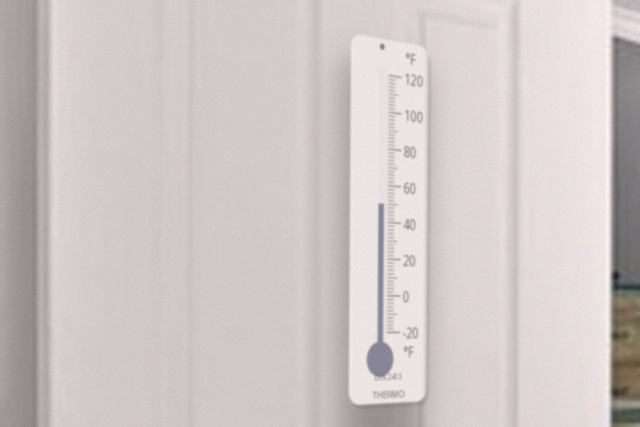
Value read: 50,°F
